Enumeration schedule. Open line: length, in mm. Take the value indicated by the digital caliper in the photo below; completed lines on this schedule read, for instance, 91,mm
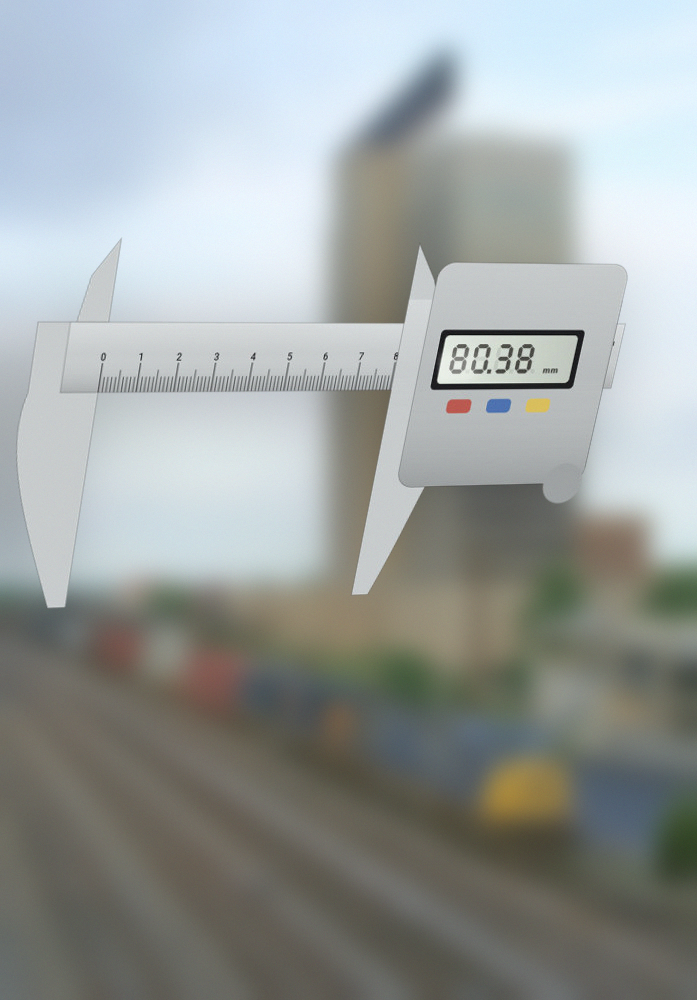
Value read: 80.38,mm
